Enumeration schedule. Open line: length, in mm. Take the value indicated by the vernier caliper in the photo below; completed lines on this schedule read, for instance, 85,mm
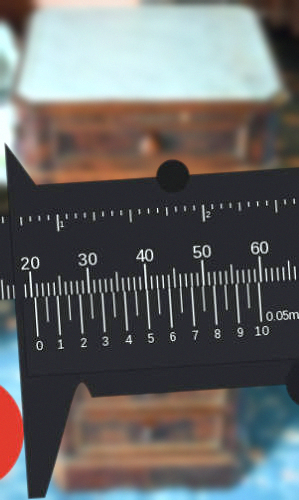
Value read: 20.6,mm
